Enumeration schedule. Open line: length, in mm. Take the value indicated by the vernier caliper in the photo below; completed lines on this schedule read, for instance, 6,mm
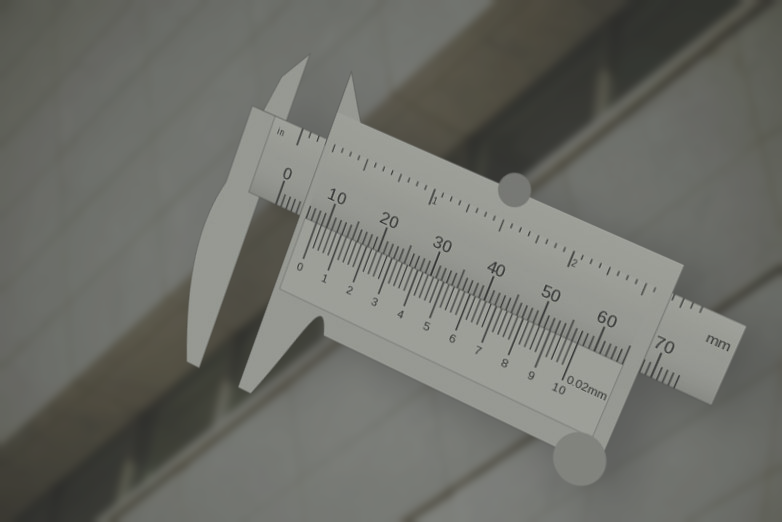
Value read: 8.0,mm
